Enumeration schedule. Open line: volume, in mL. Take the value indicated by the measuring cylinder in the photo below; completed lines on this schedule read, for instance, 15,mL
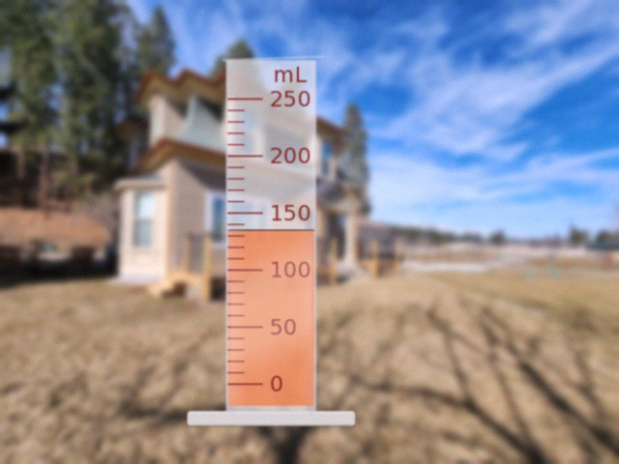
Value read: 135,mL
